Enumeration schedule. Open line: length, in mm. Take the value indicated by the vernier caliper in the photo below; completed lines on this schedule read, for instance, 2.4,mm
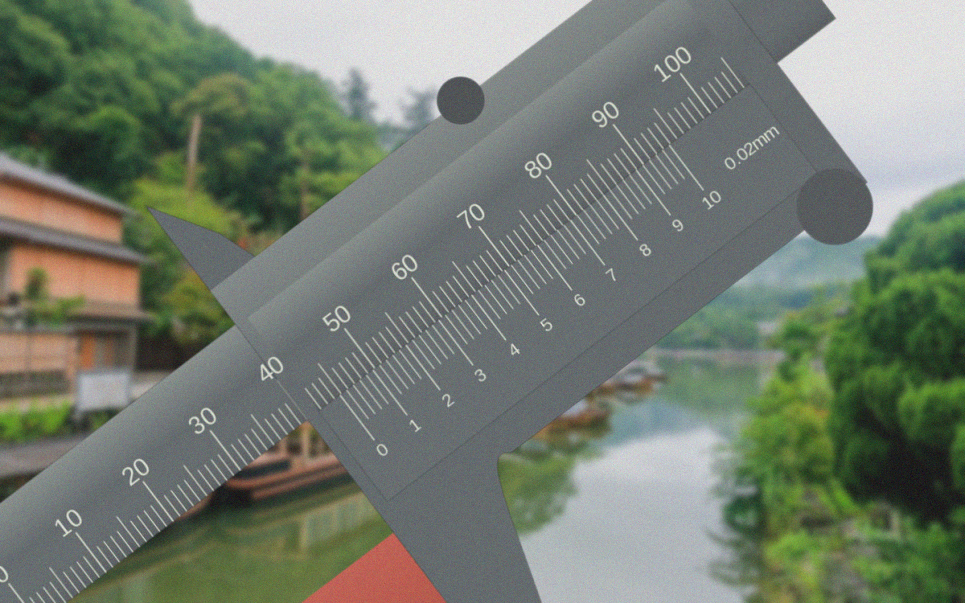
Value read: 44.8,mm
